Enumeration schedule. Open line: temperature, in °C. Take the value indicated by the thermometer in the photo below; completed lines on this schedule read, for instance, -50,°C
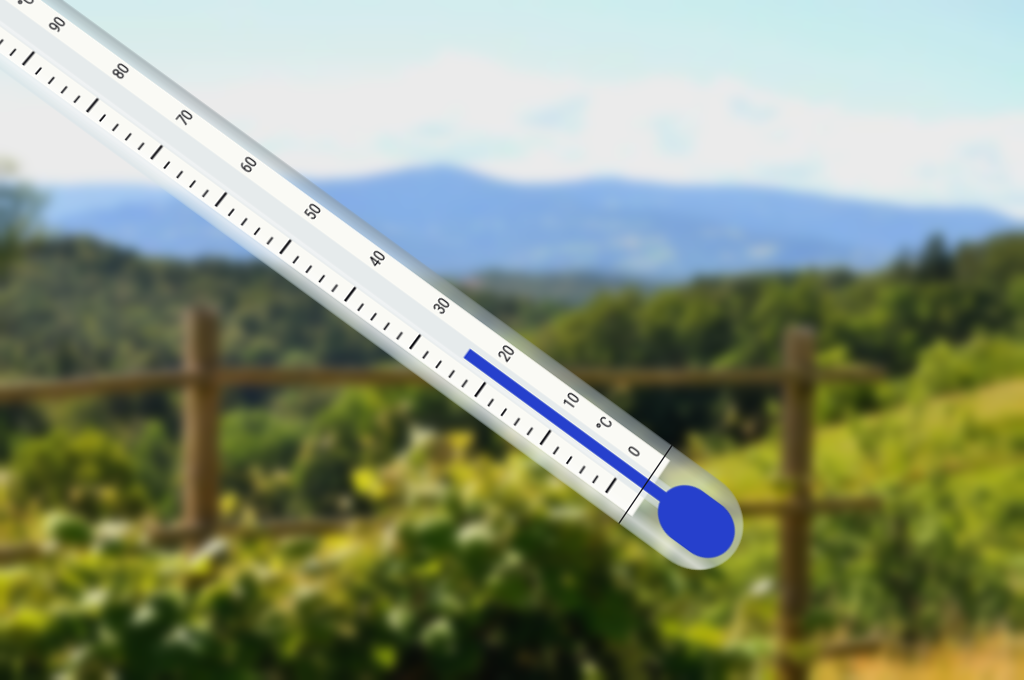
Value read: 24,°C
